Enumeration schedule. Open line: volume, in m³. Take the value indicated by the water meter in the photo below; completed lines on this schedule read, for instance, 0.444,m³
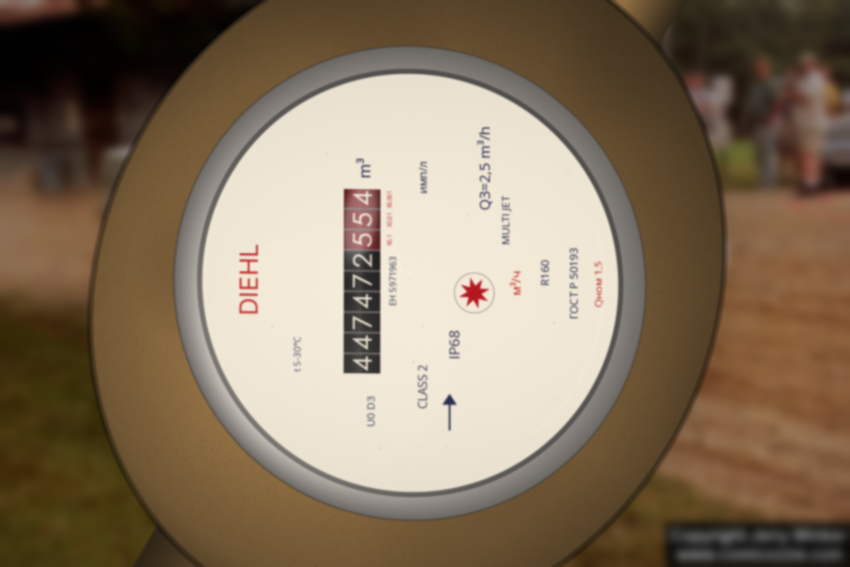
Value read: 447472.554,m³
